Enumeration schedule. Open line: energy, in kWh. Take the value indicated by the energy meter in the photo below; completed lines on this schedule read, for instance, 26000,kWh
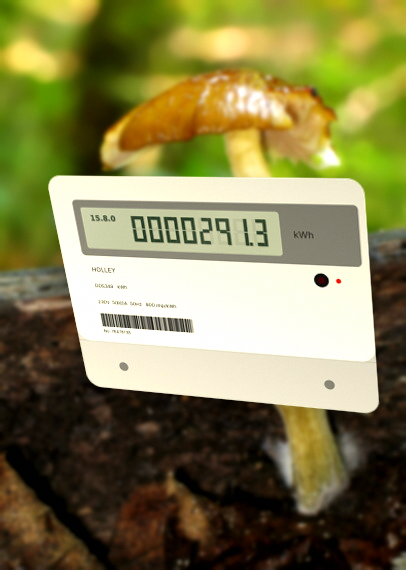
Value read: 291.3,kWh
